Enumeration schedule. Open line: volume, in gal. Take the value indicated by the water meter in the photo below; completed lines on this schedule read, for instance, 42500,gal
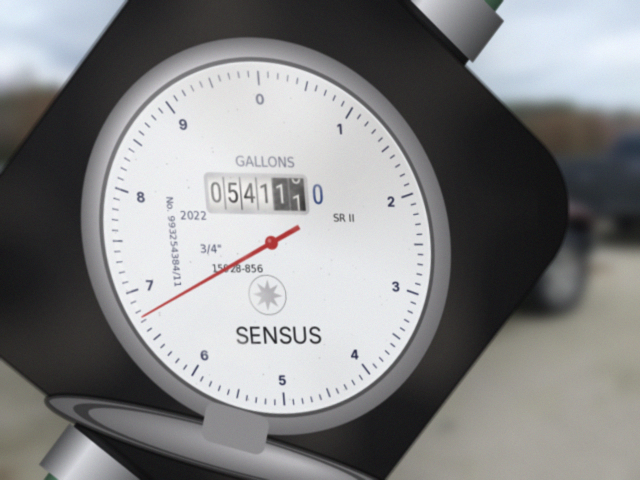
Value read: 541106.7,gal
